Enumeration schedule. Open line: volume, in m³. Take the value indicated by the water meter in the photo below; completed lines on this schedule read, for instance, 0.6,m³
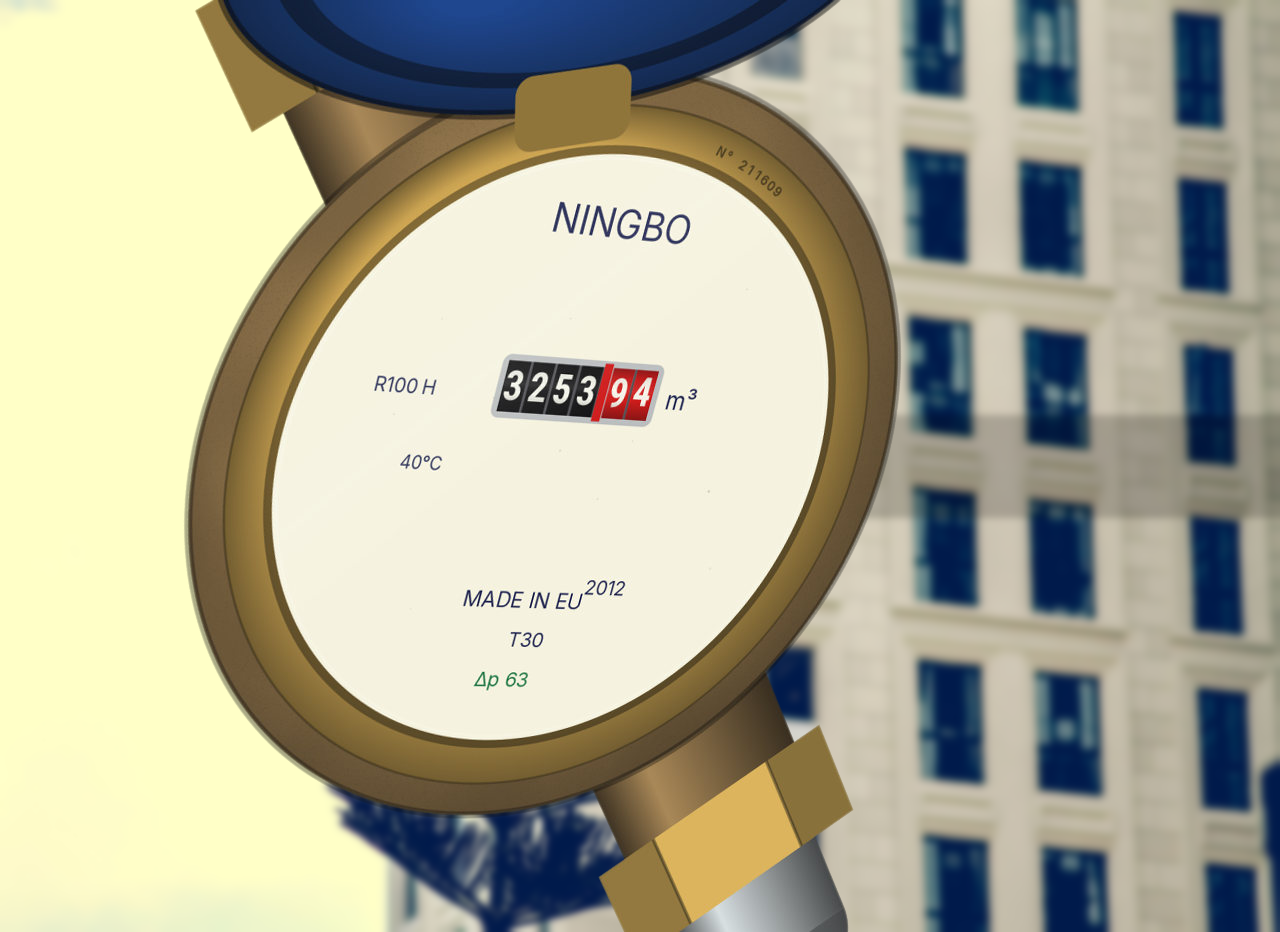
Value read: 3253.94,m³
